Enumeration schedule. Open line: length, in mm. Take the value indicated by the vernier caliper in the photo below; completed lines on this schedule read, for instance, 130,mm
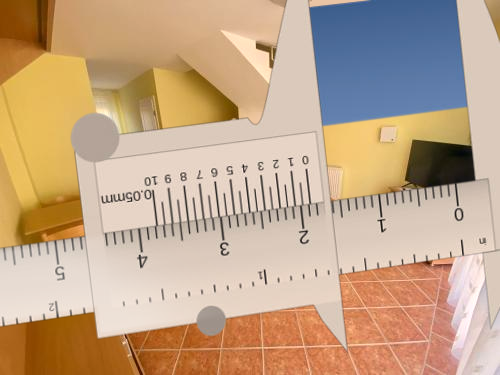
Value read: 18.8,mm
